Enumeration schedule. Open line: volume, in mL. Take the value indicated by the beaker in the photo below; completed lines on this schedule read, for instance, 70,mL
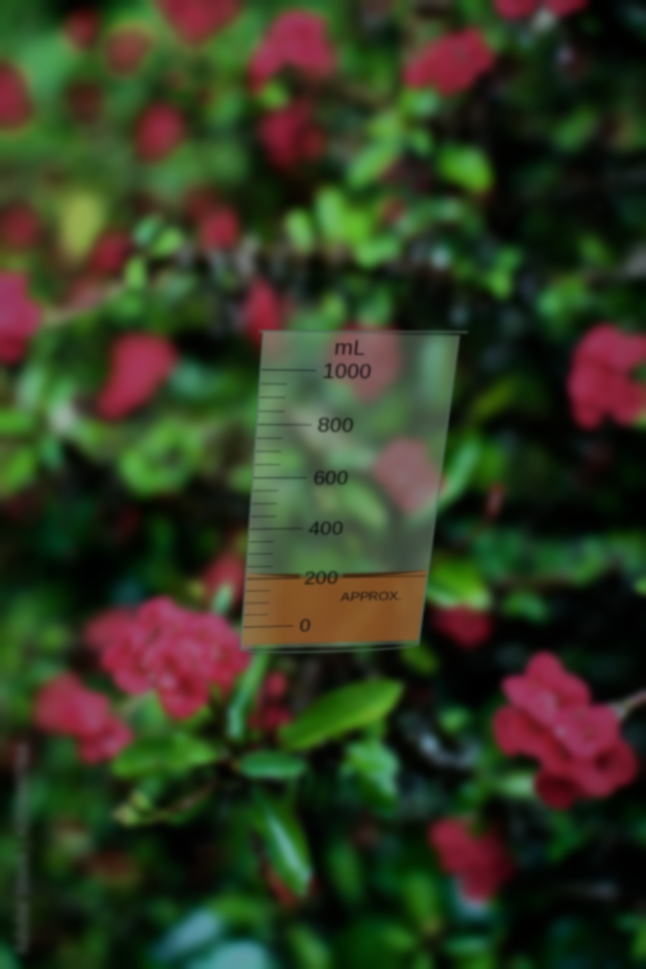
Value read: 200,mL
